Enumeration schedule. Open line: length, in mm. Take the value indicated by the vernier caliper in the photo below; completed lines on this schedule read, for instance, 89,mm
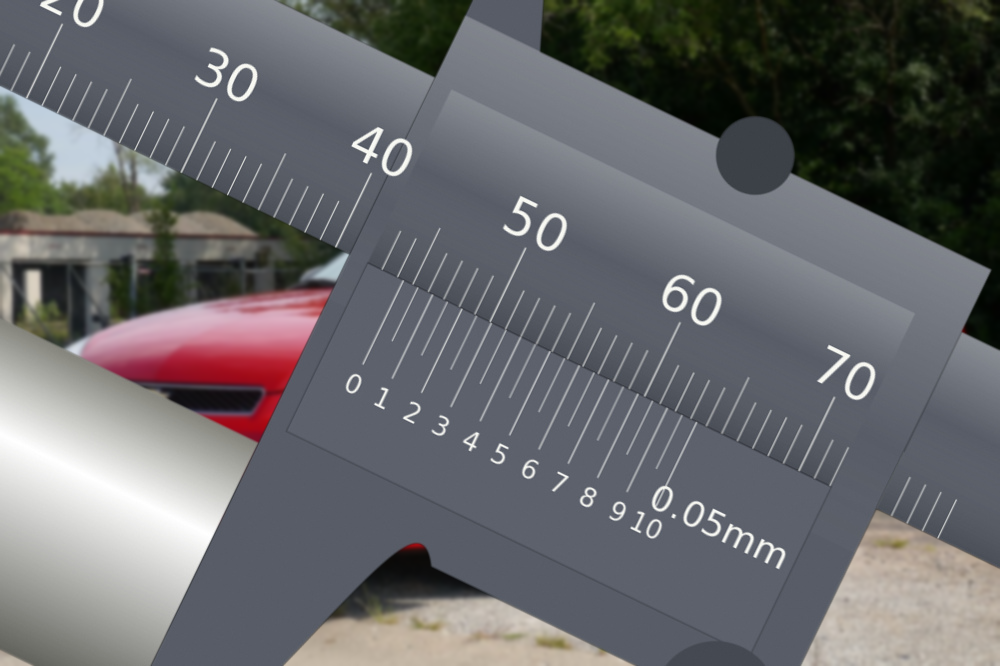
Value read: 44.4,mm
